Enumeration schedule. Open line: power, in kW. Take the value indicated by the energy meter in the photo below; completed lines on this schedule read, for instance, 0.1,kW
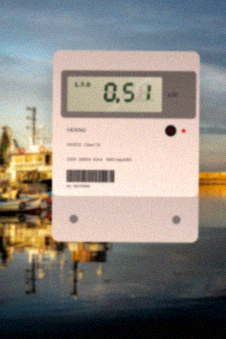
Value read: 0.51,kW
